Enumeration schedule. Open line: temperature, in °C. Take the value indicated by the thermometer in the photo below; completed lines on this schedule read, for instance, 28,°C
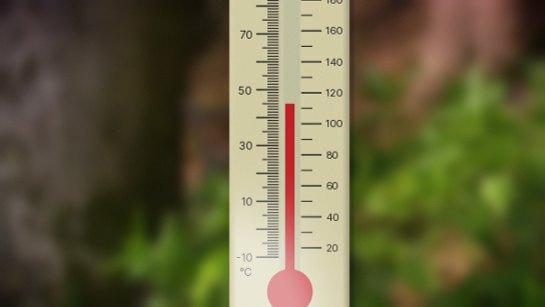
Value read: 45,°C
